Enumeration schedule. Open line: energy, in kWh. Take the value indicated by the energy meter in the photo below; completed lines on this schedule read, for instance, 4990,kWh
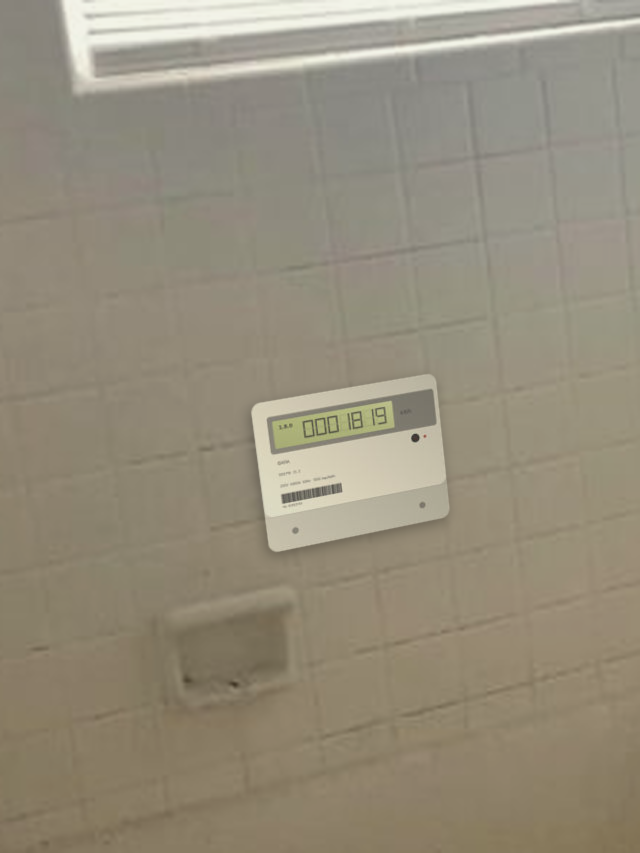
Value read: 1819,kWh
